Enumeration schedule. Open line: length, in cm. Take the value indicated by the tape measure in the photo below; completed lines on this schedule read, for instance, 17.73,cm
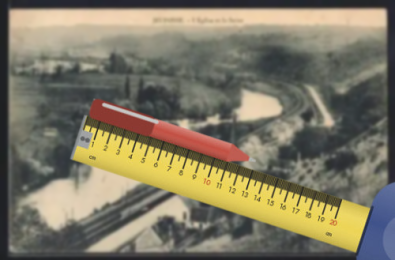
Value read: 13,cm
